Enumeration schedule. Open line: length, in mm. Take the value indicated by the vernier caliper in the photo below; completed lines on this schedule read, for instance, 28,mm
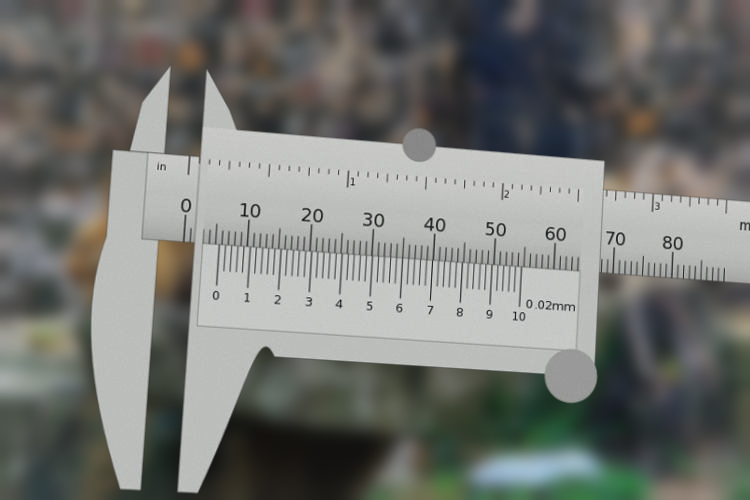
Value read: 5.6,mm
